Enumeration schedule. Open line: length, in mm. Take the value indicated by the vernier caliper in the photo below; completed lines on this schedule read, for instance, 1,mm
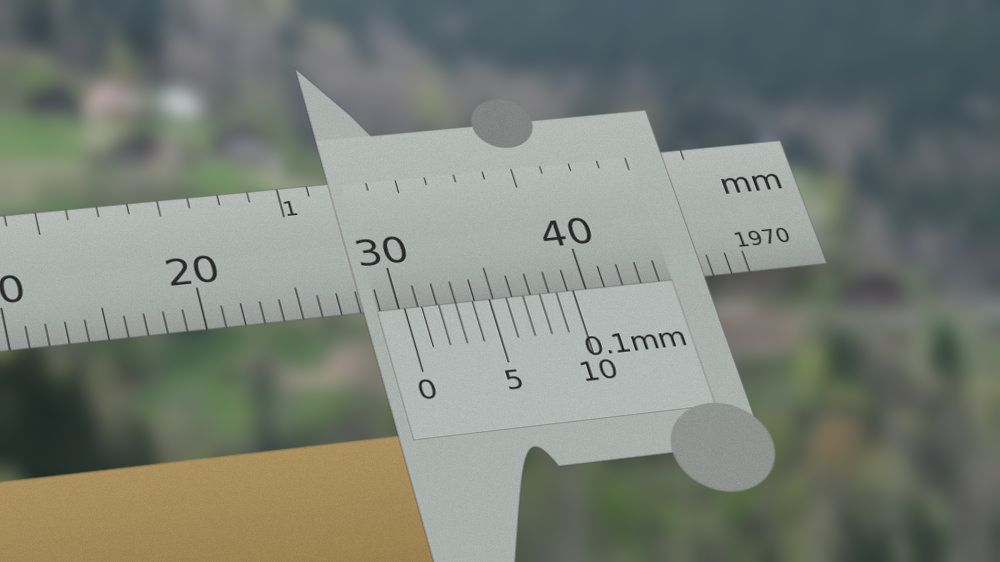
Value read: 30.3,mm
